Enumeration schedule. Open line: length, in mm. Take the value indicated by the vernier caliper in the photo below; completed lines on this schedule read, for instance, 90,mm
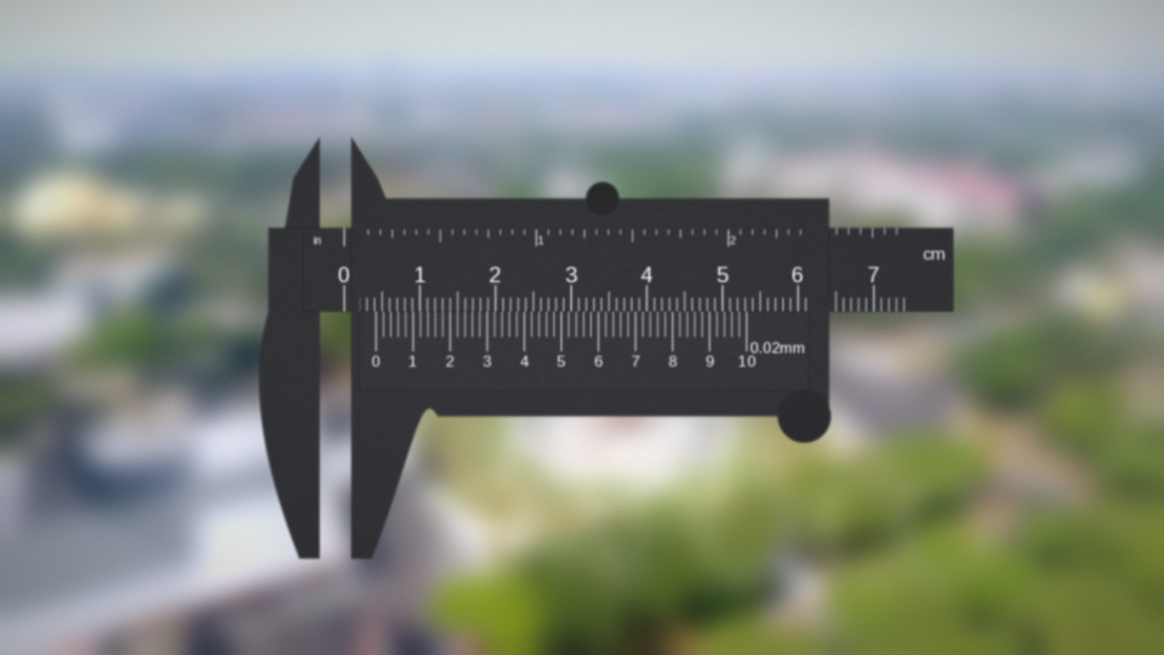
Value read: 4.2,mm
